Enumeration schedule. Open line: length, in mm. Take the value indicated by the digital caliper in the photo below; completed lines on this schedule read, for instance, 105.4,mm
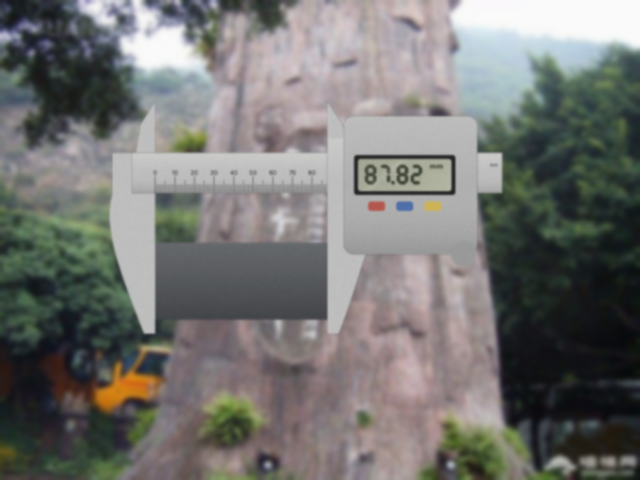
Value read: 87.82,mm
